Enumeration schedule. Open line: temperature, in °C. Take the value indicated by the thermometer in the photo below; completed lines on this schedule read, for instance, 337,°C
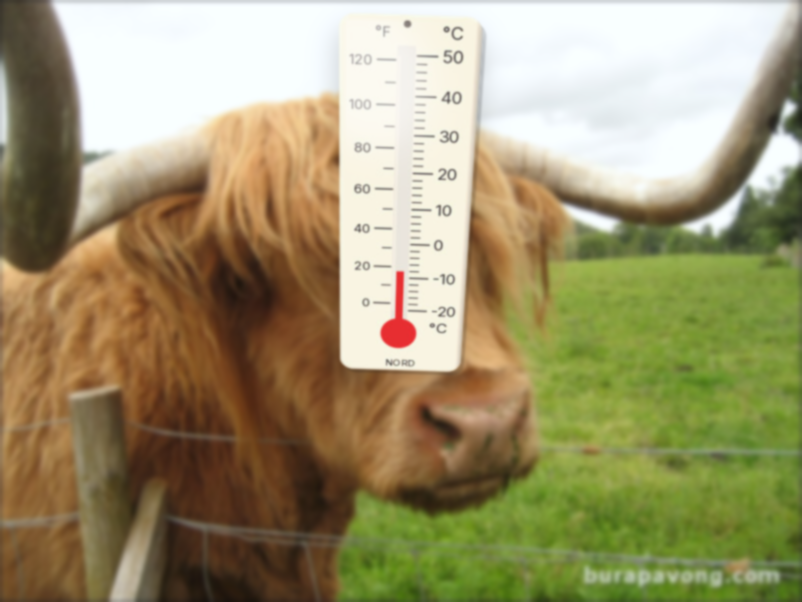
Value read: -8,°C
